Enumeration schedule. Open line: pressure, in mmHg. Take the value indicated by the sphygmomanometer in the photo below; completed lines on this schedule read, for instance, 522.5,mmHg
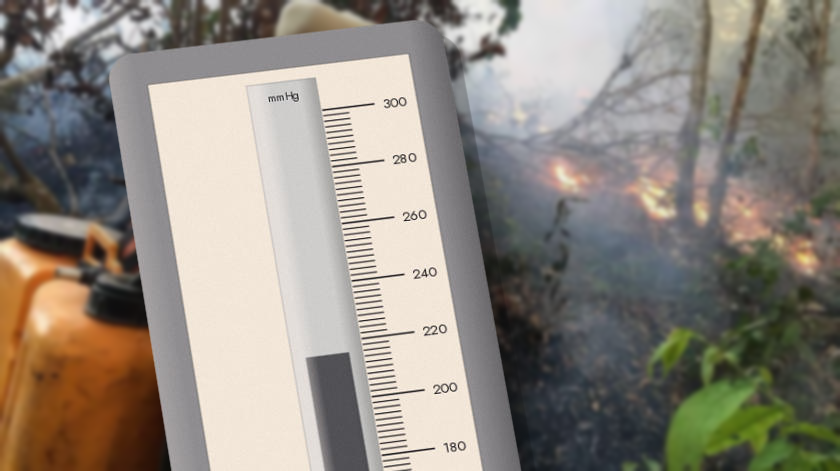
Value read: 216,mmHg
